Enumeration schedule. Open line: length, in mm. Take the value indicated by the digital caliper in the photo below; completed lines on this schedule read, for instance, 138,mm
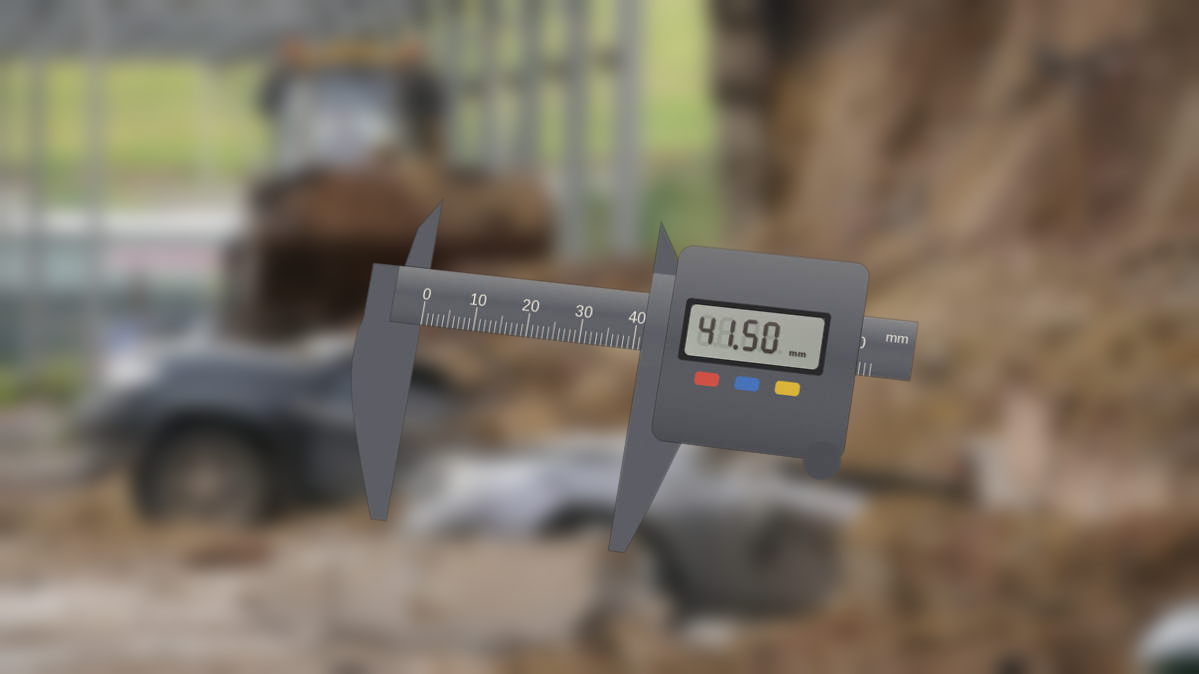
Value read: 41.50,mm
